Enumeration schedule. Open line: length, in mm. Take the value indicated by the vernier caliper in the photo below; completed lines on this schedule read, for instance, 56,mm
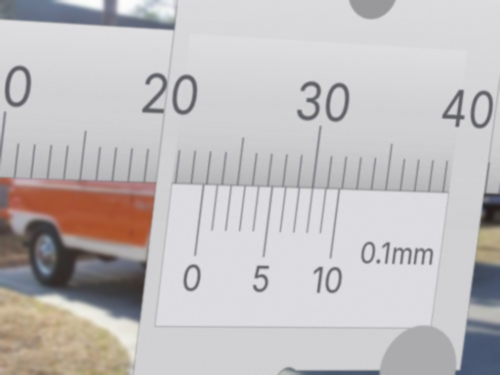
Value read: 22.8,mm
